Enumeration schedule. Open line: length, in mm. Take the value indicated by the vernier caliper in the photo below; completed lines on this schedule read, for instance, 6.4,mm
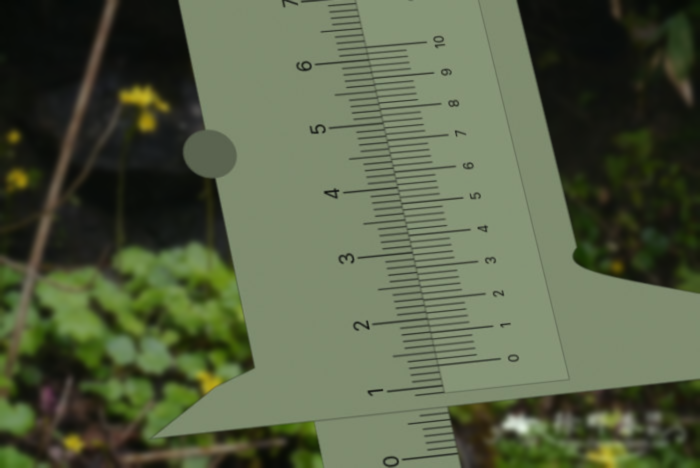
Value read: 13.0,mm
